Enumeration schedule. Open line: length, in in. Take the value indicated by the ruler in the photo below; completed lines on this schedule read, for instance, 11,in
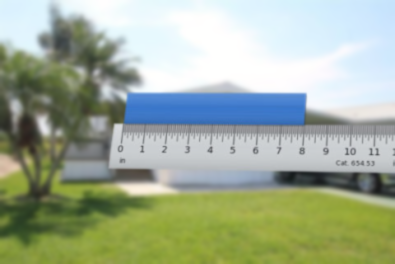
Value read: 8,in
